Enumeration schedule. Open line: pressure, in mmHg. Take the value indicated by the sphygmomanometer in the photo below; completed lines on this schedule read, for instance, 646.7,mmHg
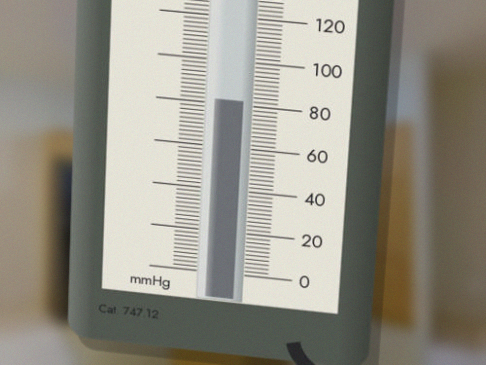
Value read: 82,mmHg
